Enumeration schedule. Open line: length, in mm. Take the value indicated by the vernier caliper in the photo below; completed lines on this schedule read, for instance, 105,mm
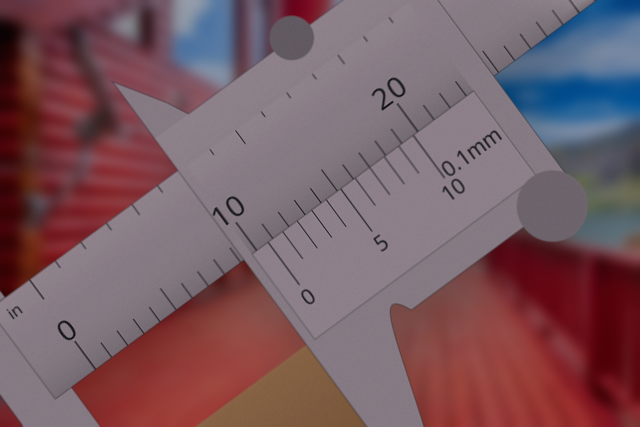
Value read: 10.7,mm
